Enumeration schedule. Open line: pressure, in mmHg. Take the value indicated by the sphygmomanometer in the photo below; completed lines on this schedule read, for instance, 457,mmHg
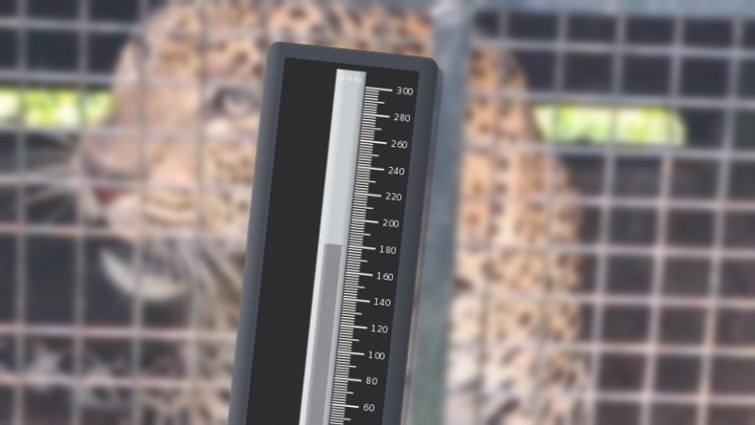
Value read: 180,mmHg
